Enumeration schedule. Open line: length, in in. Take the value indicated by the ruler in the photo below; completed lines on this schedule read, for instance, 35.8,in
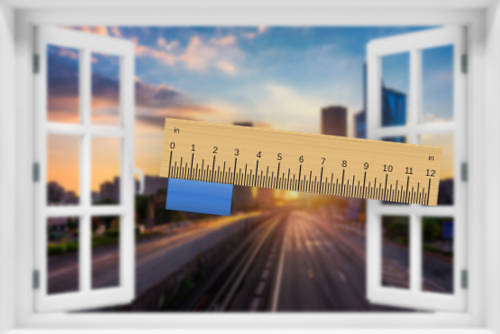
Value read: 3,in
